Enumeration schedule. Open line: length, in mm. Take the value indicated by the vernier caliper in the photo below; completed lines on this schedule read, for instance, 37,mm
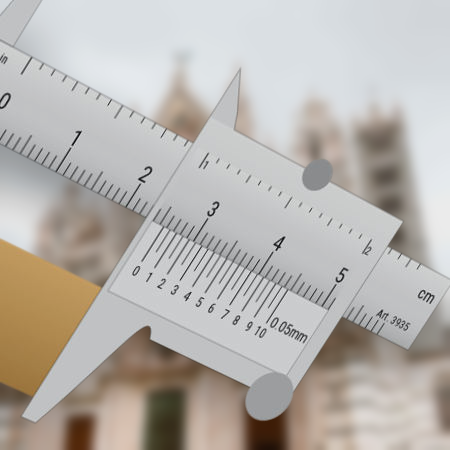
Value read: 25.6,mm
